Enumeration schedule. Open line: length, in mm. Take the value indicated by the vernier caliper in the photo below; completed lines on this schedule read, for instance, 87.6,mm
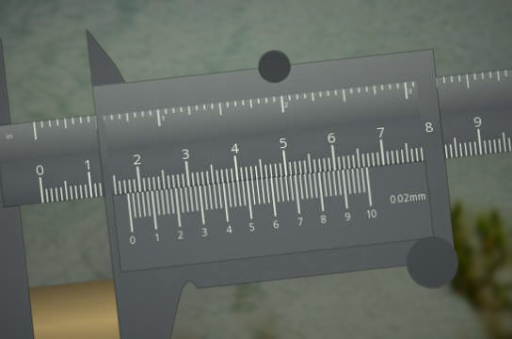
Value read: 17.5,mm
